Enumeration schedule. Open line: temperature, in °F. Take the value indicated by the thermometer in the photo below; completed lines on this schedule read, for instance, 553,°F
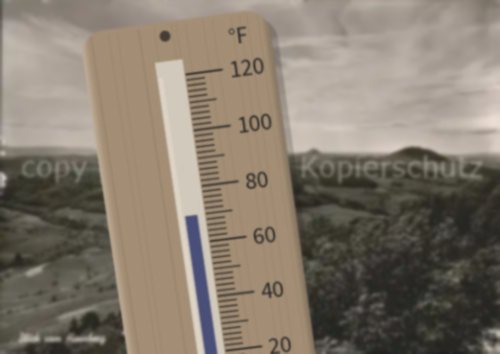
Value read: 70,°F
